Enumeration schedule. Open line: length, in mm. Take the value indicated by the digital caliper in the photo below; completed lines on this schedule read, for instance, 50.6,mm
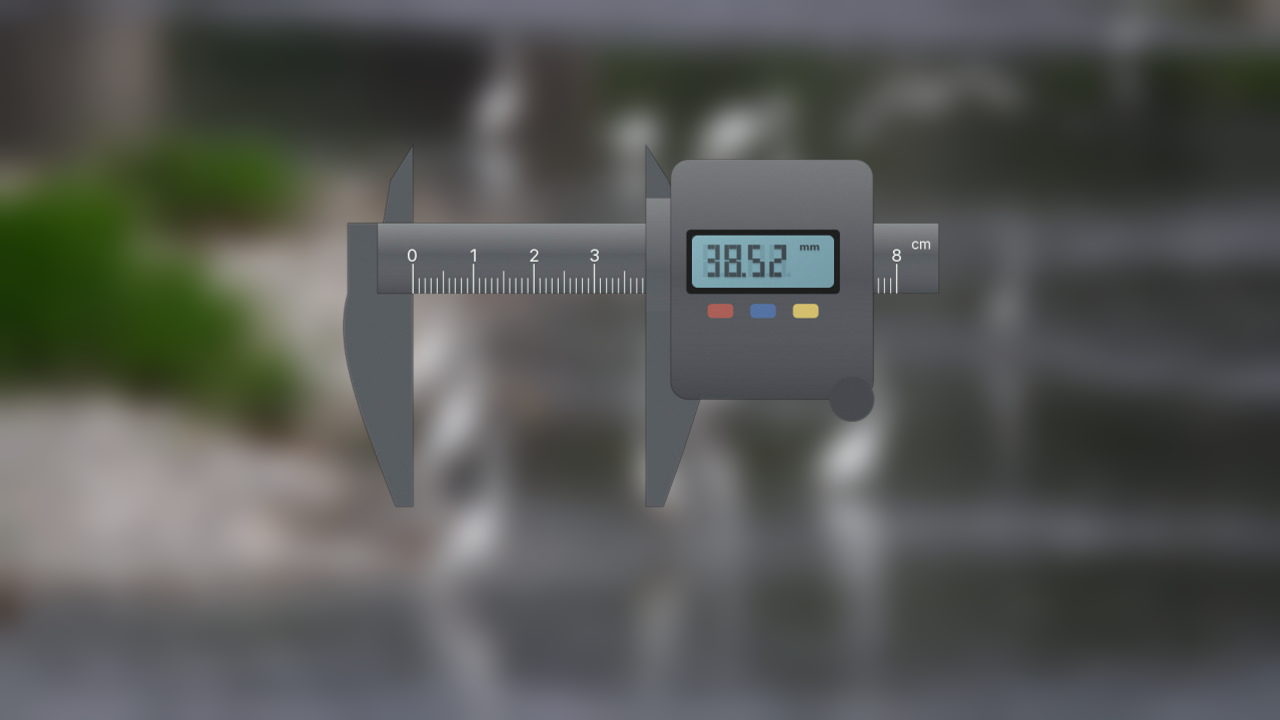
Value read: 38.52,mm
